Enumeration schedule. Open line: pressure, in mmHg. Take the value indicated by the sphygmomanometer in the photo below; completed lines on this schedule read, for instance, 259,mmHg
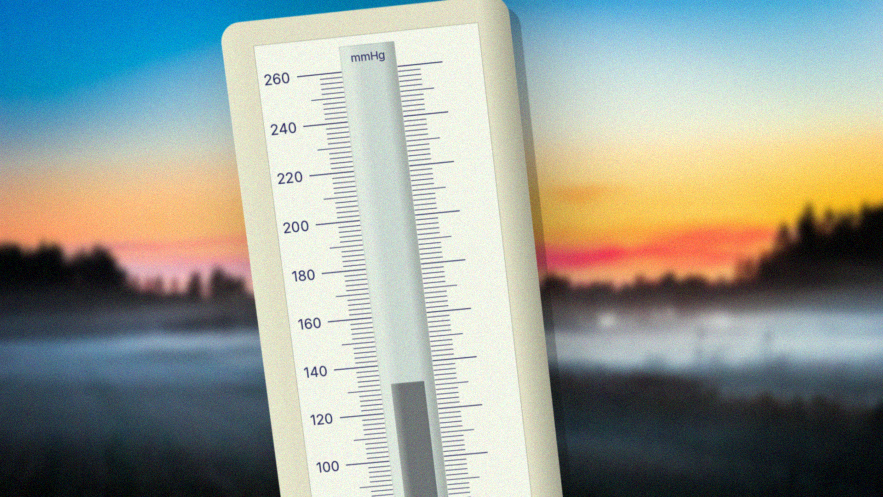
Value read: 132,mmHg
